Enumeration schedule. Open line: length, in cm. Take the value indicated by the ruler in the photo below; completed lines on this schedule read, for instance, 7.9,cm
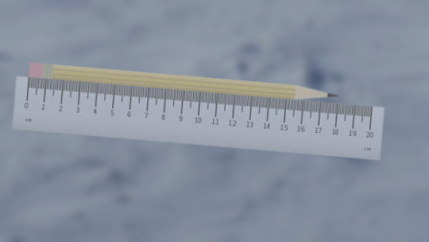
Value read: 18,cm
